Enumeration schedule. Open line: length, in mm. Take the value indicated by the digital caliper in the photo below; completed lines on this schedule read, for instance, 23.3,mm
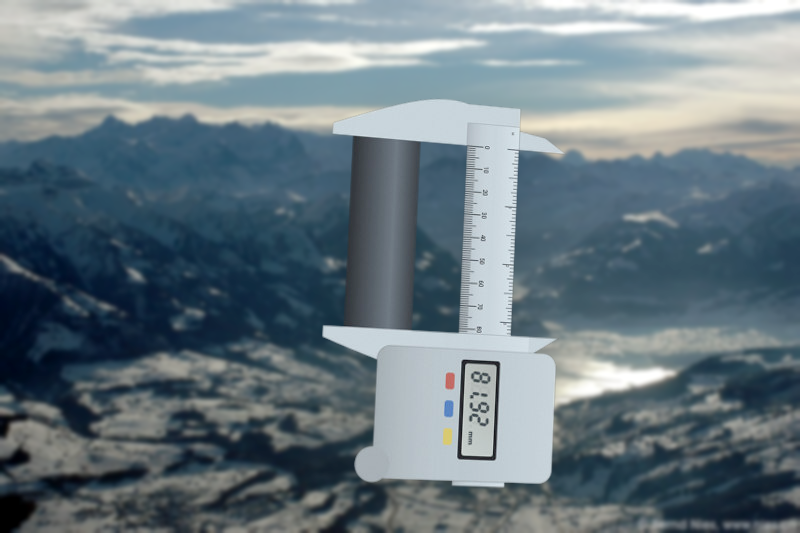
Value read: 81.92,mm
